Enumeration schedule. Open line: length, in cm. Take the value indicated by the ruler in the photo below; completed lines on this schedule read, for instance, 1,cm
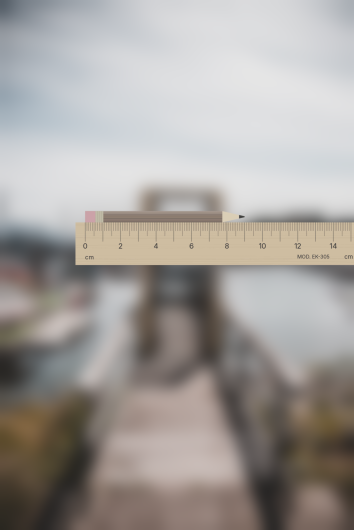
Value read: 9,cm
